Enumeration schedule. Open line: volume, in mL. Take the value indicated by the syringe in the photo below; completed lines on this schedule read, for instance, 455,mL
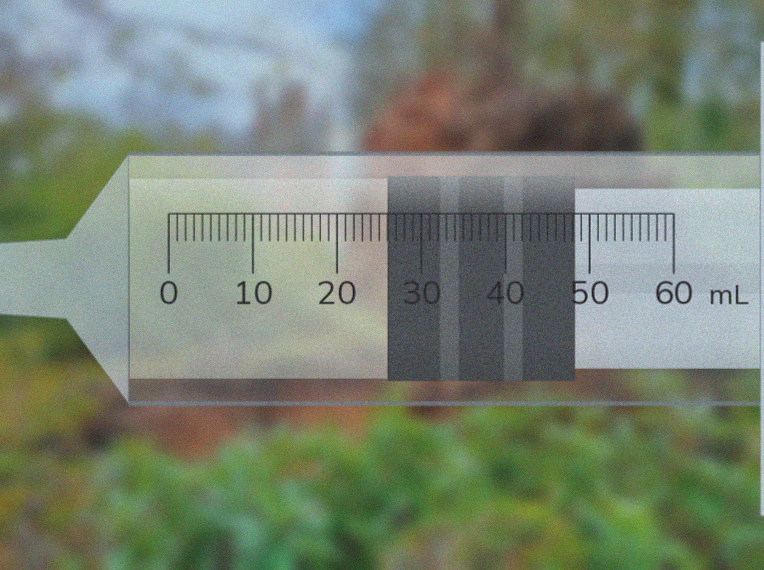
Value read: 26,mL
